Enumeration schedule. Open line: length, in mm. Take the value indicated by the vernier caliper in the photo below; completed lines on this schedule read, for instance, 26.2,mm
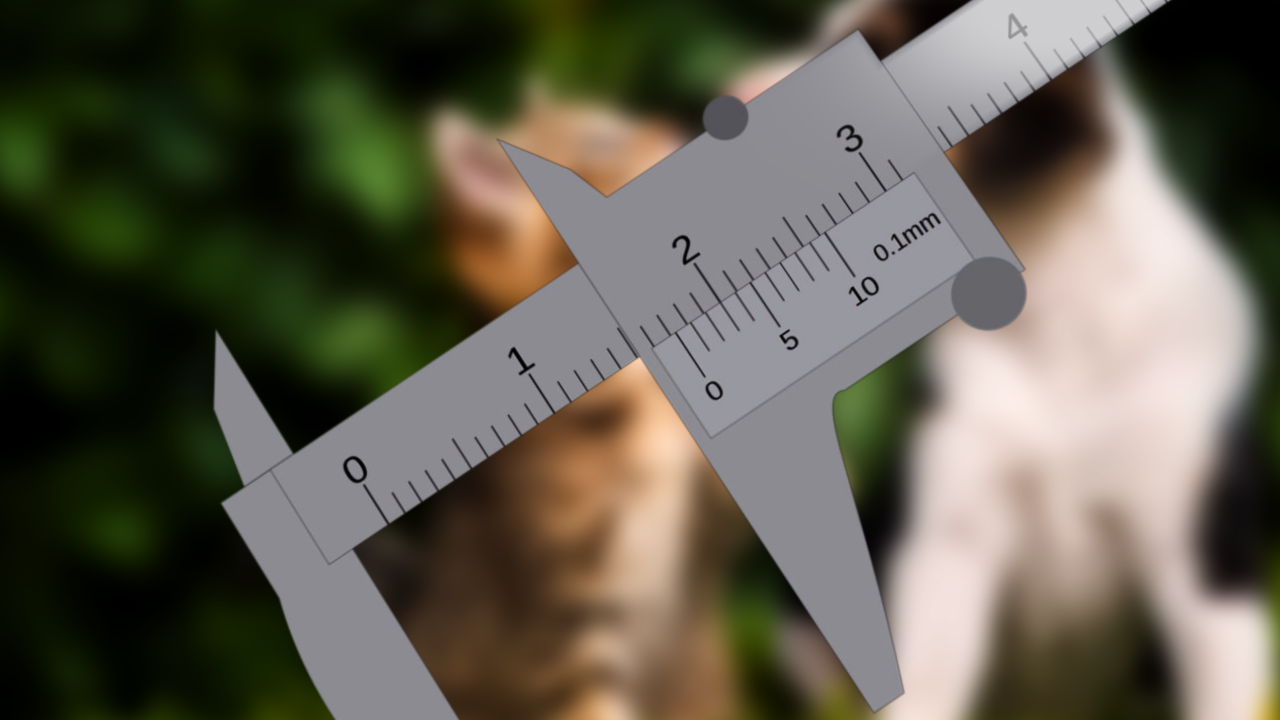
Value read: 17.3,mm
